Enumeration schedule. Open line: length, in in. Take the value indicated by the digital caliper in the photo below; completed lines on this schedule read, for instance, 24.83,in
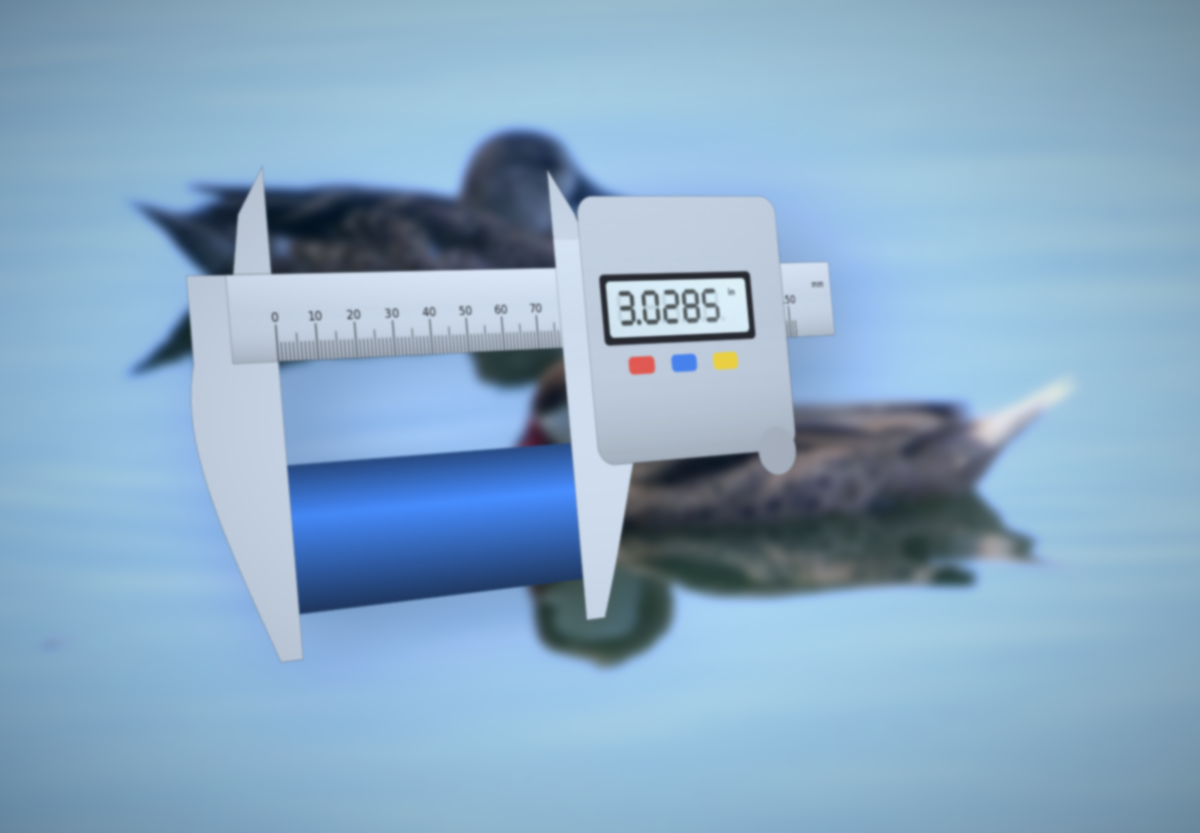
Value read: 3.0285,in
